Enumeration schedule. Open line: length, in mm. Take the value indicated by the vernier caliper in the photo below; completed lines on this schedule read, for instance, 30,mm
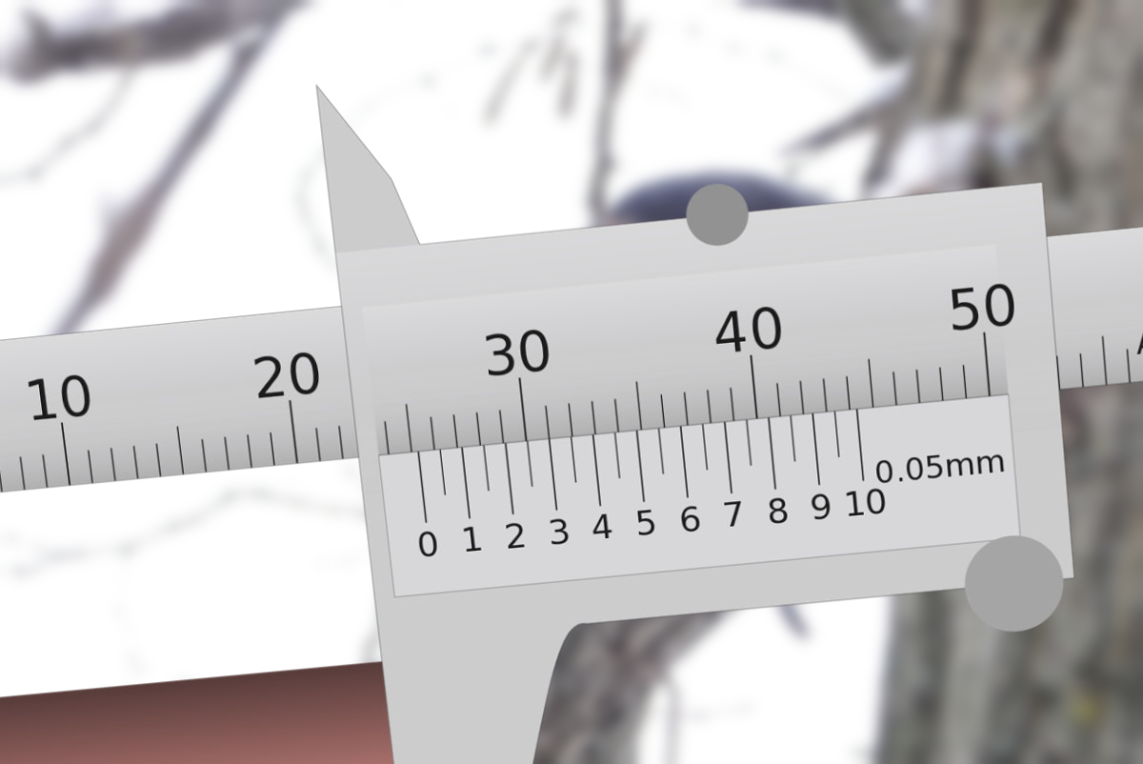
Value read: 25.30,mm
